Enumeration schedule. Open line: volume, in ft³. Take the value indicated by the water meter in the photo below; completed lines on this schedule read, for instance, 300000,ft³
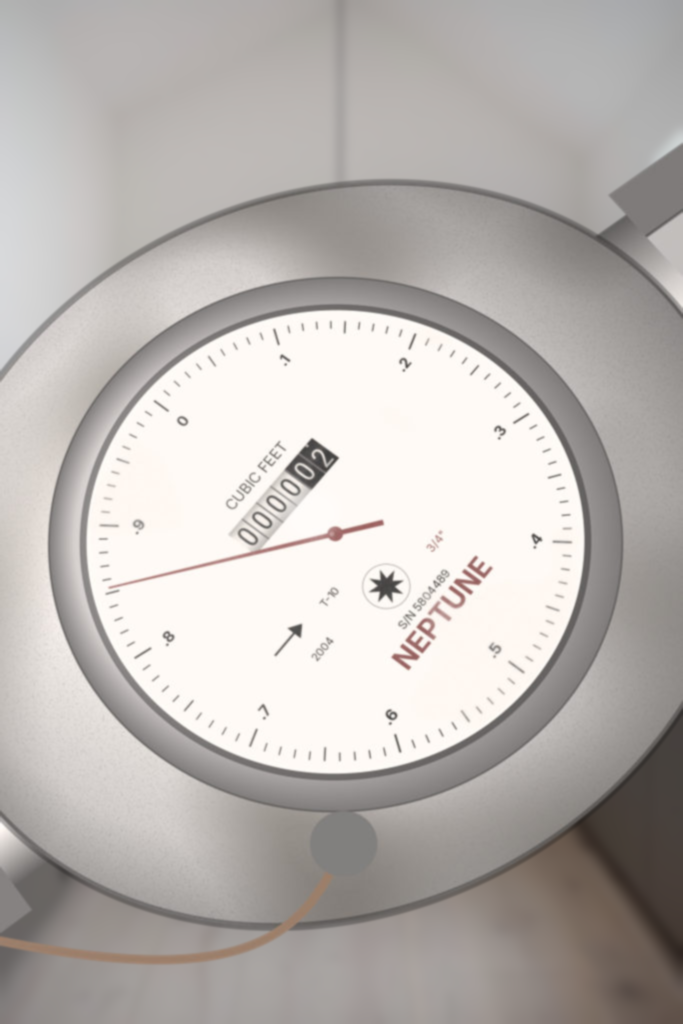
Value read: 1.85,ft³
